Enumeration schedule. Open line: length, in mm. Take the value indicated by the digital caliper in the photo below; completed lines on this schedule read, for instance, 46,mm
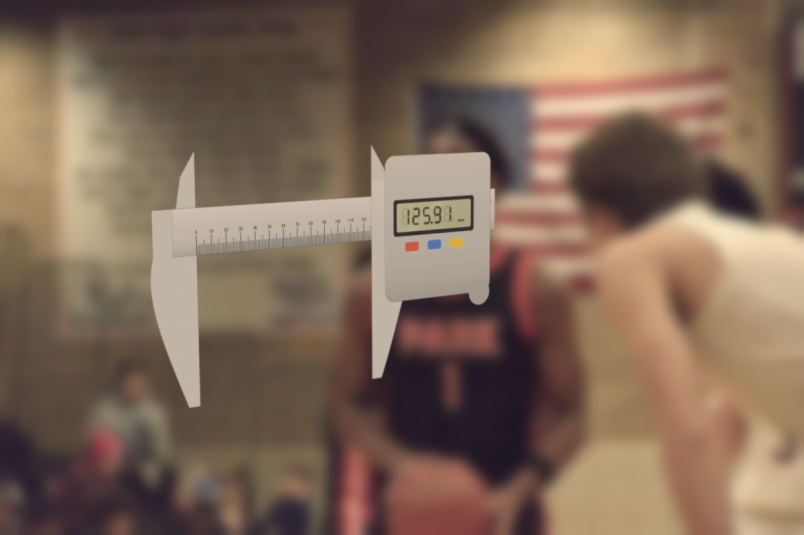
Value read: 125.91,mm
